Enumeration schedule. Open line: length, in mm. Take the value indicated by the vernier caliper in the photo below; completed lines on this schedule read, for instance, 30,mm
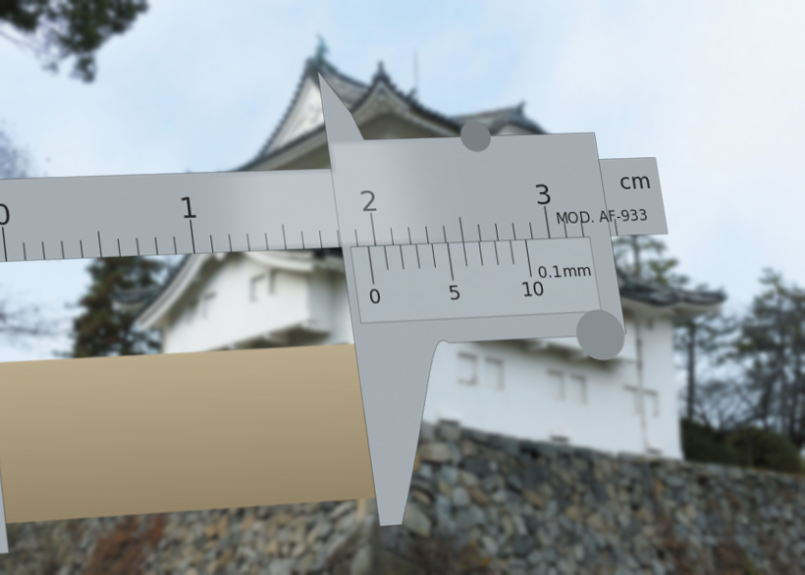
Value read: 19.6,mm
